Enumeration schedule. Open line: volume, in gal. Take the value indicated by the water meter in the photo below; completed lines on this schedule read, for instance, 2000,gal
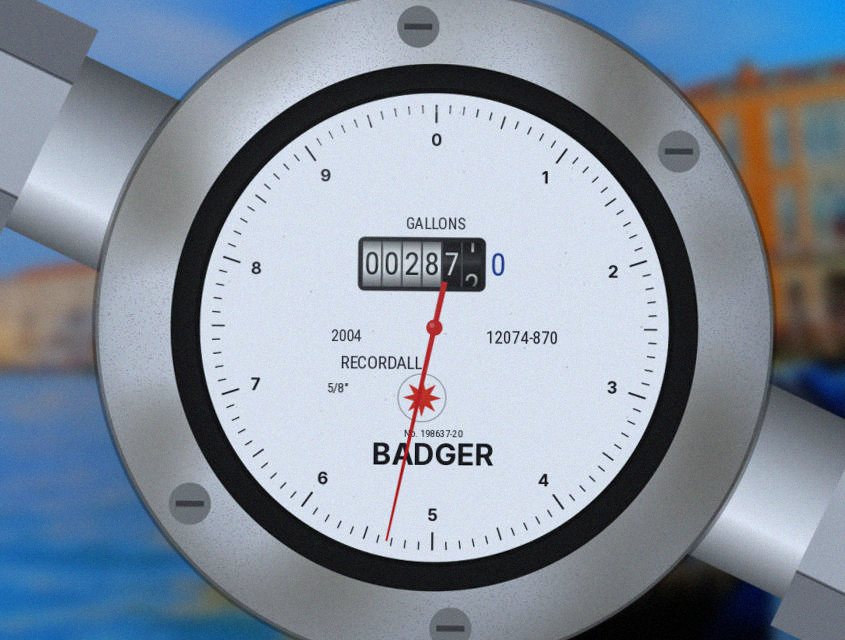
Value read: 28715.3,gal
